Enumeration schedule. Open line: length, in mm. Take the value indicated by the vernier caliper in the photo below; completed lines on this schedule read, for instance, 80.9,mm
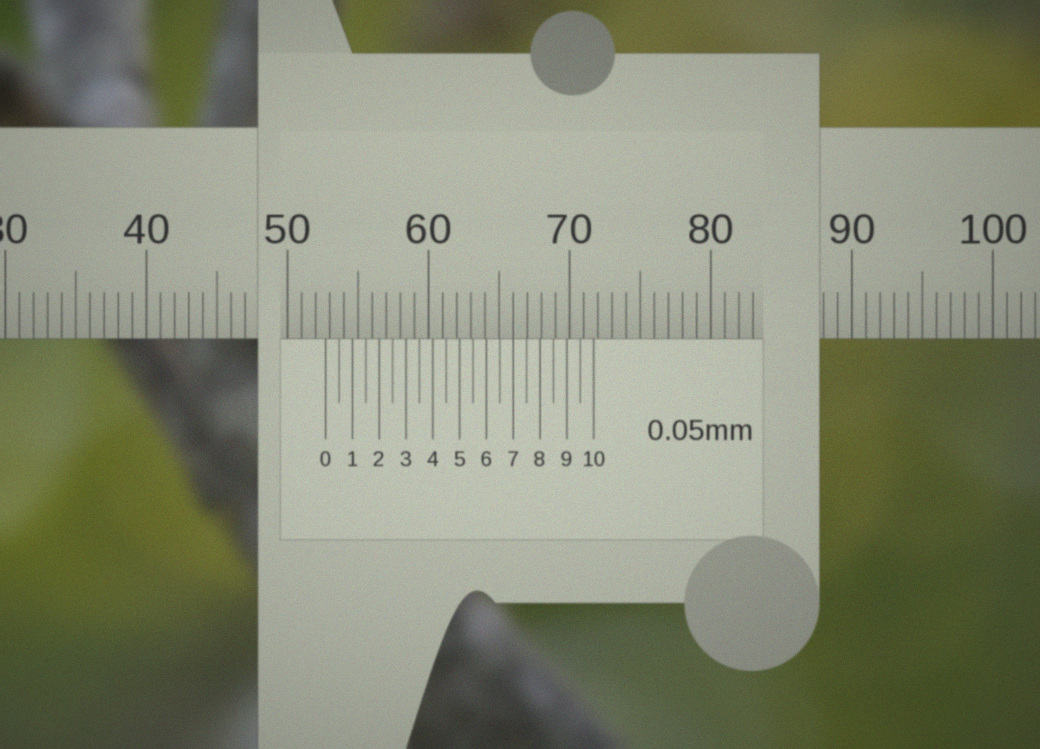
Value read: 52.7,mm
